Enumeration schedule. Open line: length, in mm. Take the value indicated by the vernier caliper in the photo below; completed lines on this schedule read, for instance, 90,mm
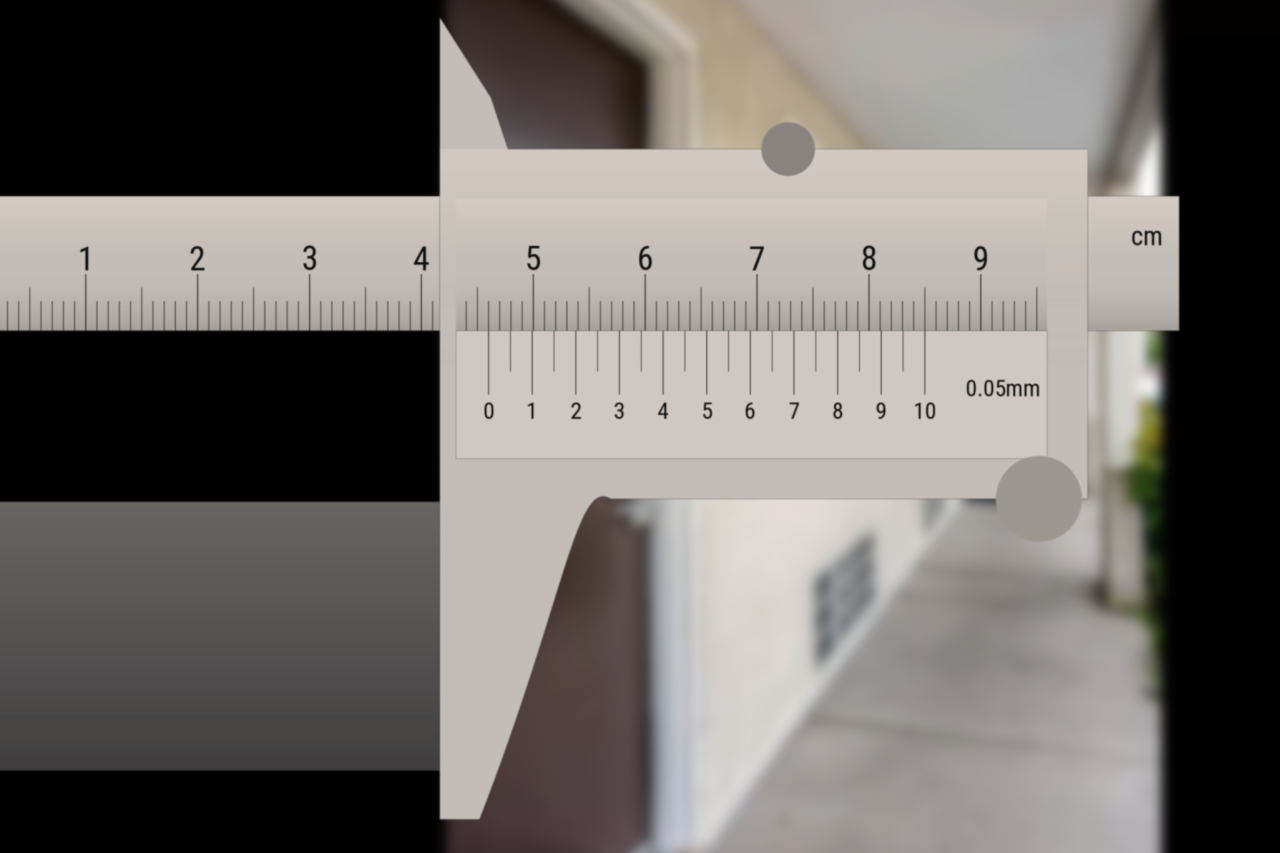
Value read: 46.0,mm
